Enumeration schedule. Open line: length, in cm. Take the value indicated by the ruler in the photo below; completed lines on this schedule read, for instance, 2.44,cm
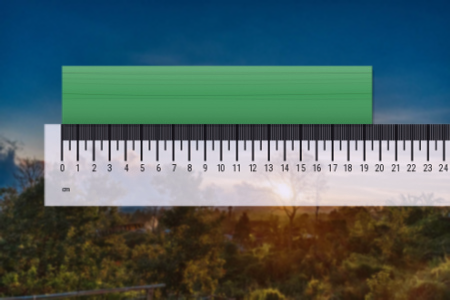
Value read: 19.5,cm
